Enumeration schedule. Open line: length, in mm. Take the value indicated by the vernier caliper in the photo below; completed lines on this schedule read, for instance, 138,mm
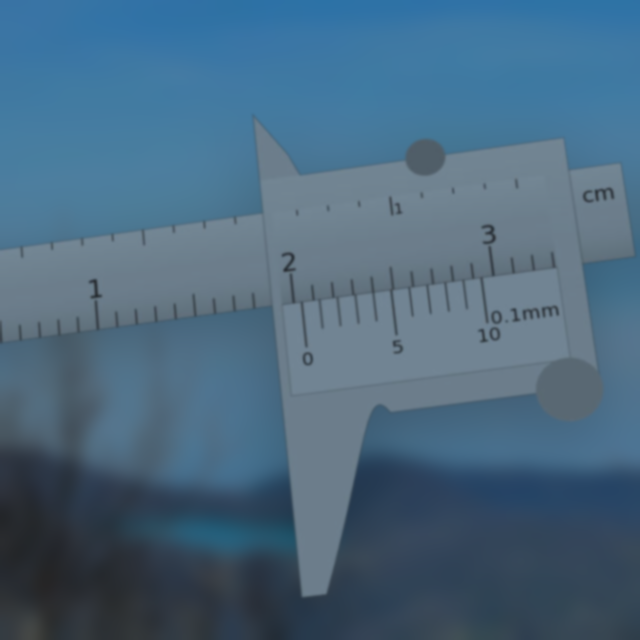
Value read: 20.4,mm
